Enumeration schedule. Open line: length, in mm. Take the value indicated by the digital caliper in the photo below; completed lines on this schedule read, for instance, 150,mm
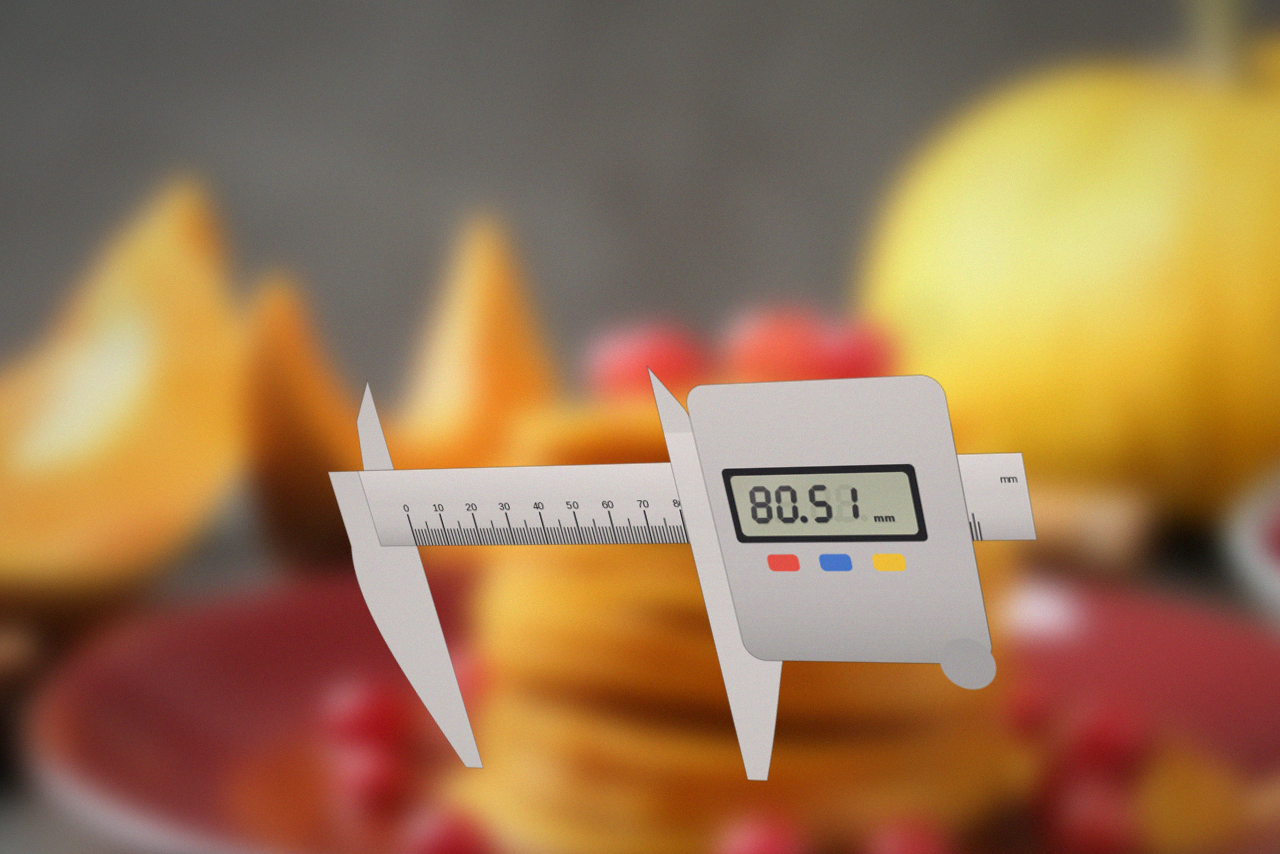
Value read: 80.51,mm
